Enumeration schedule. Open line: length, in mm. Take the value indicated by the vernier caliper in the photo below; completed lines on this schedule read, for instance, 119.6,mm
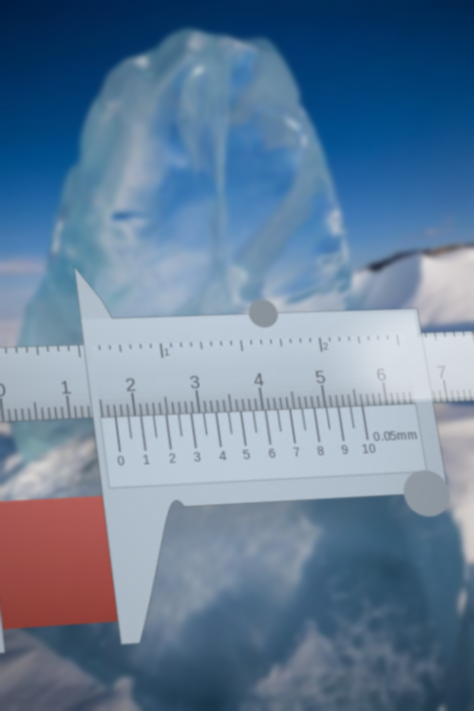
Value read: 17.0,mm
